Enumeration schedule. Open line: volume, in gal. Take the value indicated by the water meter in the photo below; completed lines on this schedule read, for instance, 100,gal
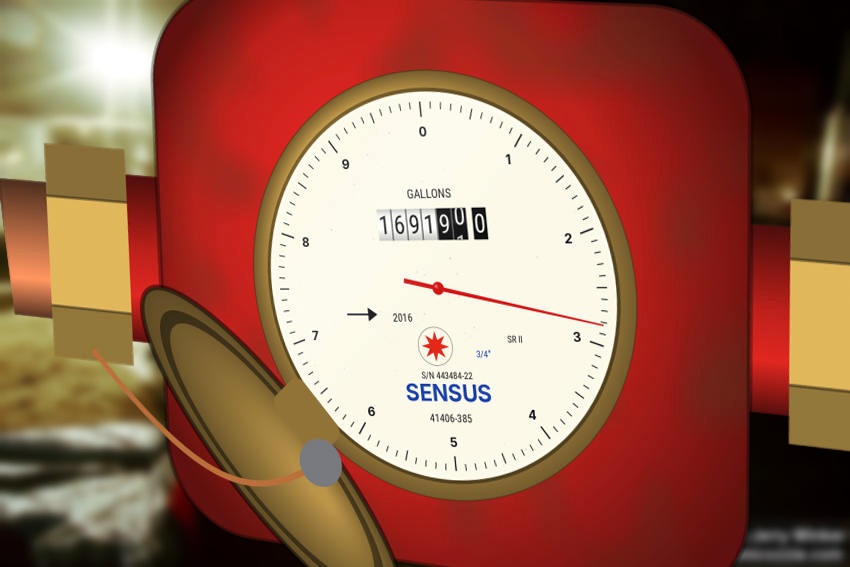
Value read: 1691902.8,gal
